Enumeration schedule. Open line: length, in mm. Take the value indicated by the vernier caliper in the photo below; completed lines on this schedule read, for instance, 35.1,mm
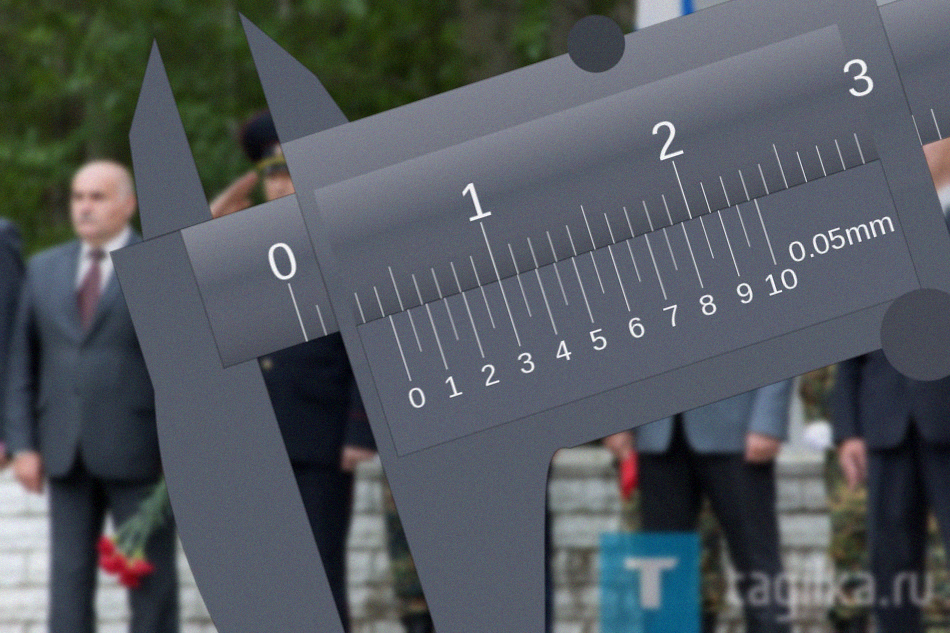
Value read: 4.3,mm
